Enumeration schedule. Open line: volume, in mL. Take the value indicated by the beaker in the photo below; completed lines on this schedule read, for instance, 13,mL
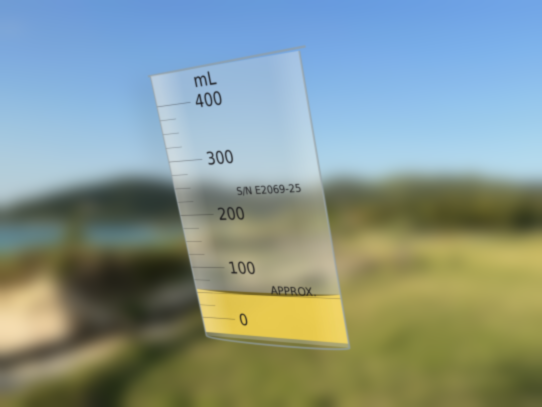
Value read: 50,mL
